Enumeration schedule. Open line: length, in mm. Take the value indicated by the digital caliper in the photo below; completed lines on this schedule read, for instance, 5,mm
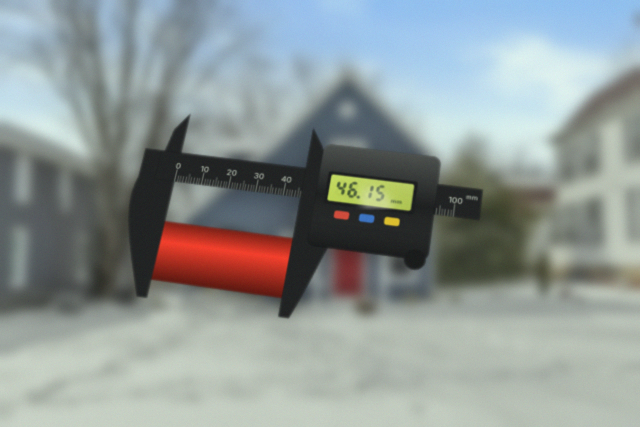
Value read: 46.15,mm
